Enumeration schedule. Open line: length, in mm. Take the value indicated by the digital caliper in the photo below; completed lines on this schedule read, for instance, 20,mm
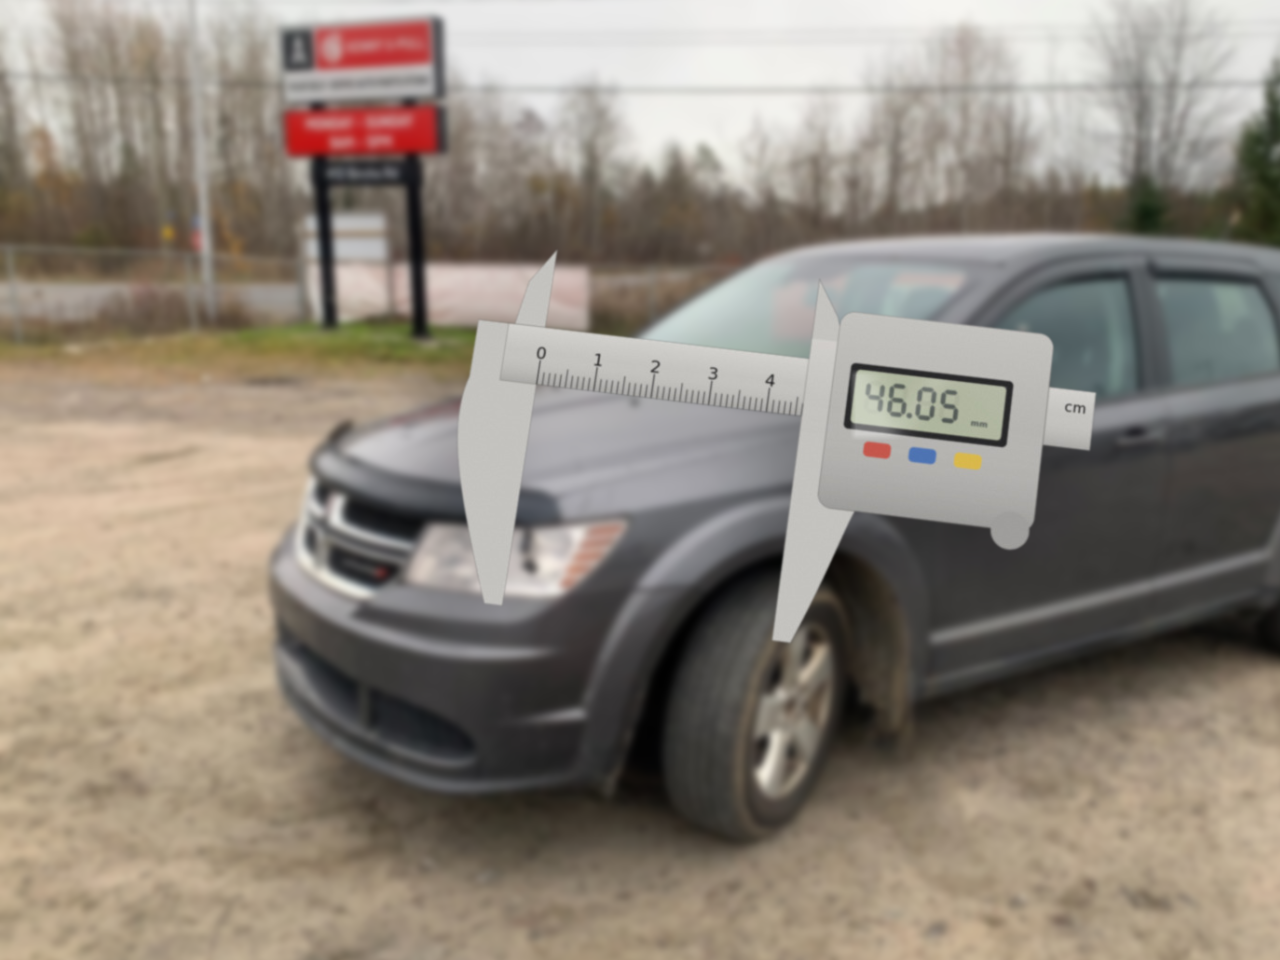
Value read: 46.05,mm
